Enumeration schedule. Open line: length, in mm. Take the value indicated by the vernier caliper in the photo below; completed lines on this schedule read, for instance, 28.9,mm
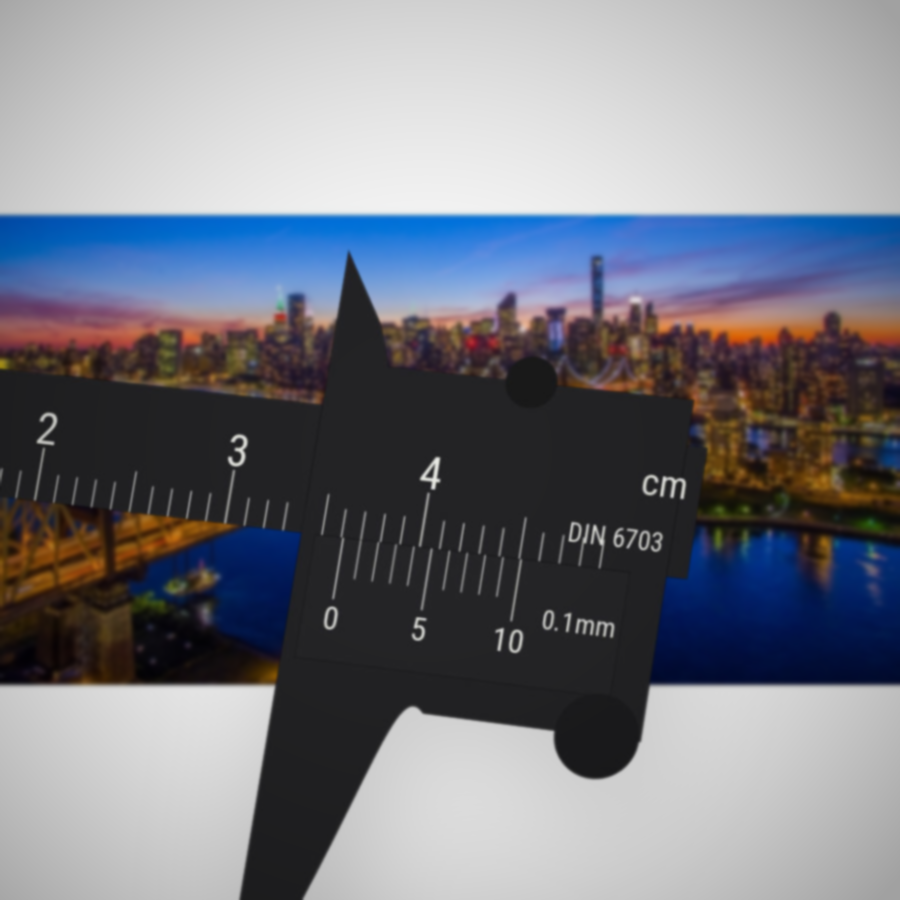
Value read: 36.1,mm
